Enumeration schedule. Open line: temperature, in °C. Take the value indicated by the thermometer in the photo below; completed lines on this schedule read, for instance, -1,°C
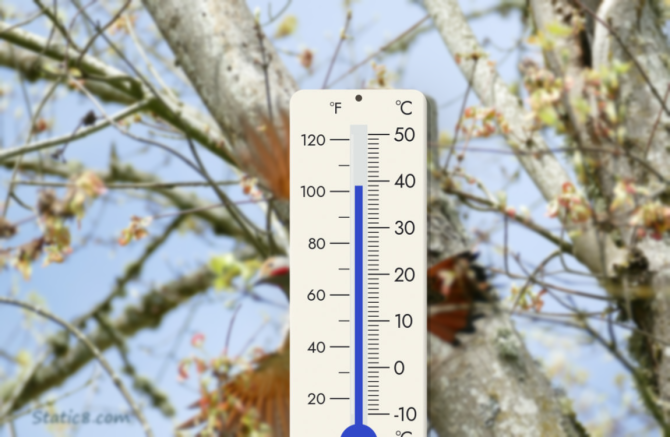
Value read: 39,°C
